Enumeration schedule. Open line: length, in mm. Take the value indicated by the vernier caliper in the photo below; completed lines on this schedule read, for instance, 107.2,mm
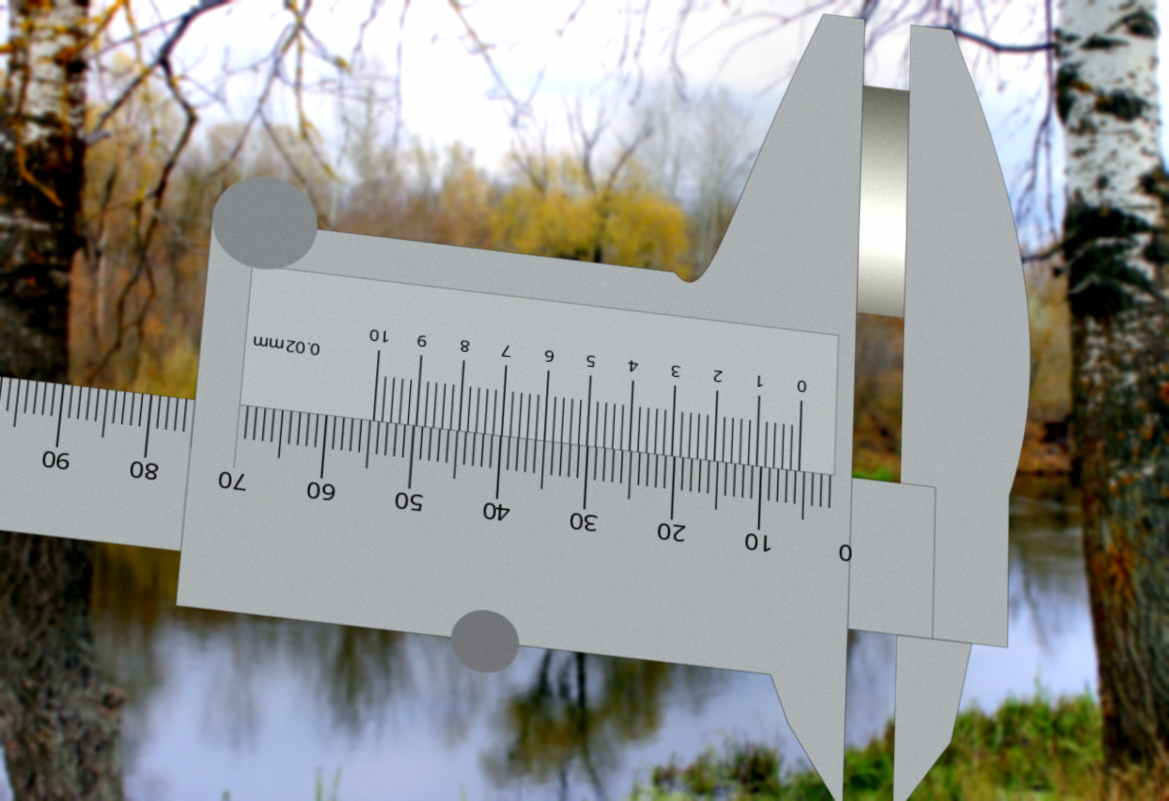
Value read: 5.6,mm
